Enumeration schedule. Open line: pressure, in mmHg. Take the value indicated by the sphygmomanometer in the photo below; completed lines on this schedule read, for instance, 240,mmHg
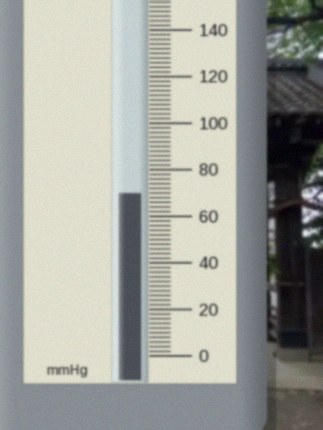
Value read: 70,mmHg
